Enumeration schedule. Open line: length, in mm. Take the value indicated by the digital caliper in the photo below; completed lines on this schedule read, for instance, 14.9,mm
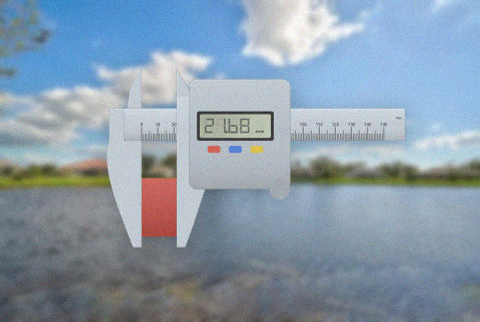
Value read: 21.68,mm
